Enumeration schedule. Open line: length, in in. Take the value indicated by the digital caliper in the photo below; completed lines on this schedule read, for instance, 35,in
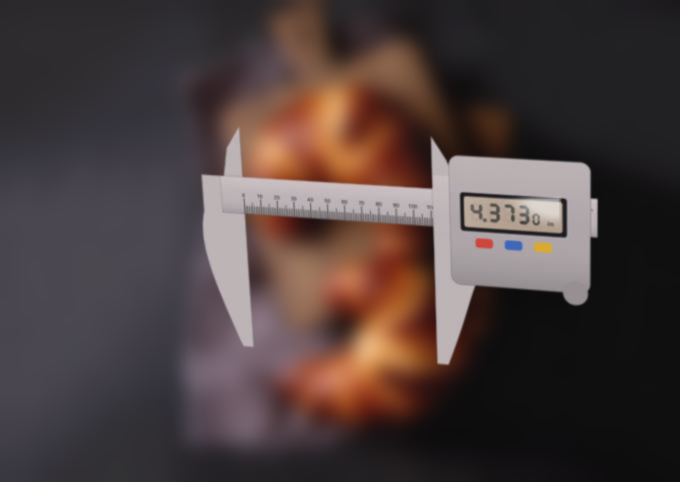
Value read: 4.3730,in
